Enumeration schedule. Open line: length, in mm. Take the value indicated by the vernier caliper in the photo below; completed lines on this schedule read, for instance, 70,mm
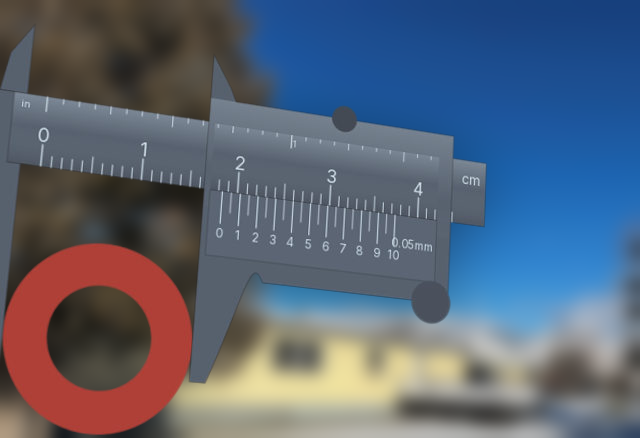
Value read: 18.4,mm
